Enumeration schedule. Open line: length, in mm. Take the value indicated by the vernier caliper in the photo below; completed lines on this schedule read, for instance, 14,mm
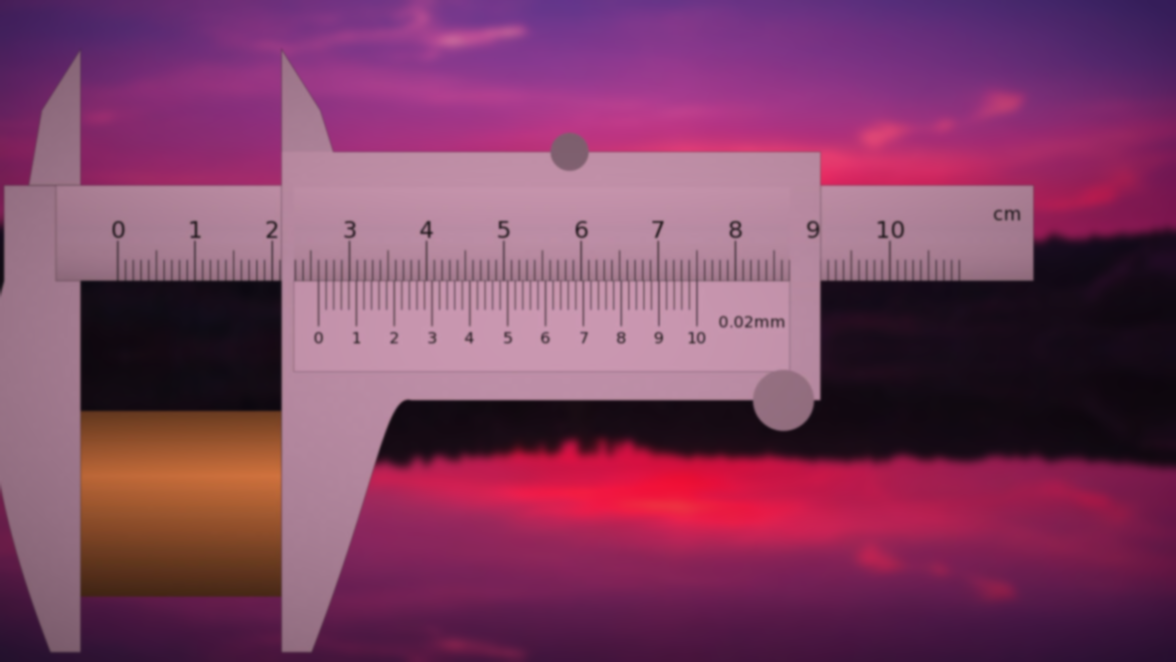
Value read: 26.0,mm
